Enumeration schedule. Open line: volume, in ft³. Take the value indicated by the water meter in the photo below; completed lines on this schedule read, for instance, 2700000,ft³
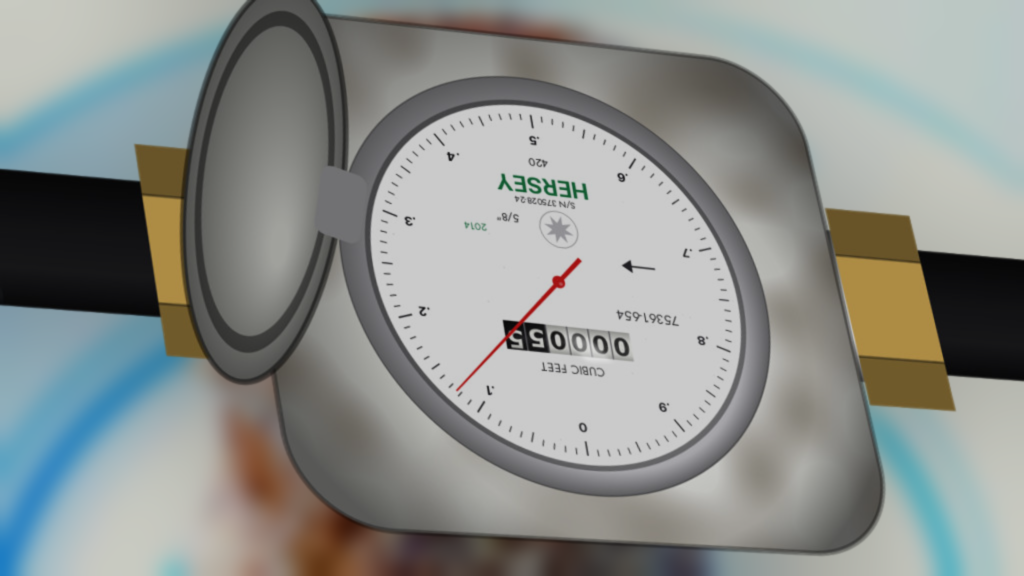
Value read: 55.12,ft³
